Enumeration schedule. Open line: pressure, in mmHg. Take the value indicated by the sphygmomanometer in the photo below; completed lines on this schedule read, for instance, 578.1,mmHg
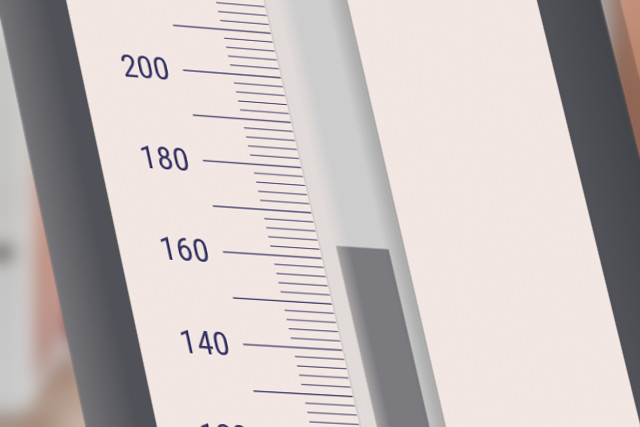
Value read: 163,mmHg
